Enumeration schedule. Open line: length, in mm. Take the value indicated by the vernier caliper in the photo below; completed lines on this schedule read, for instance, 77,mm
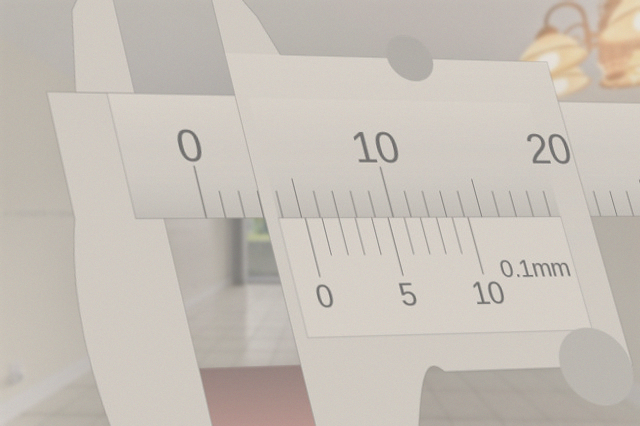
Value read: 5.2,mm
